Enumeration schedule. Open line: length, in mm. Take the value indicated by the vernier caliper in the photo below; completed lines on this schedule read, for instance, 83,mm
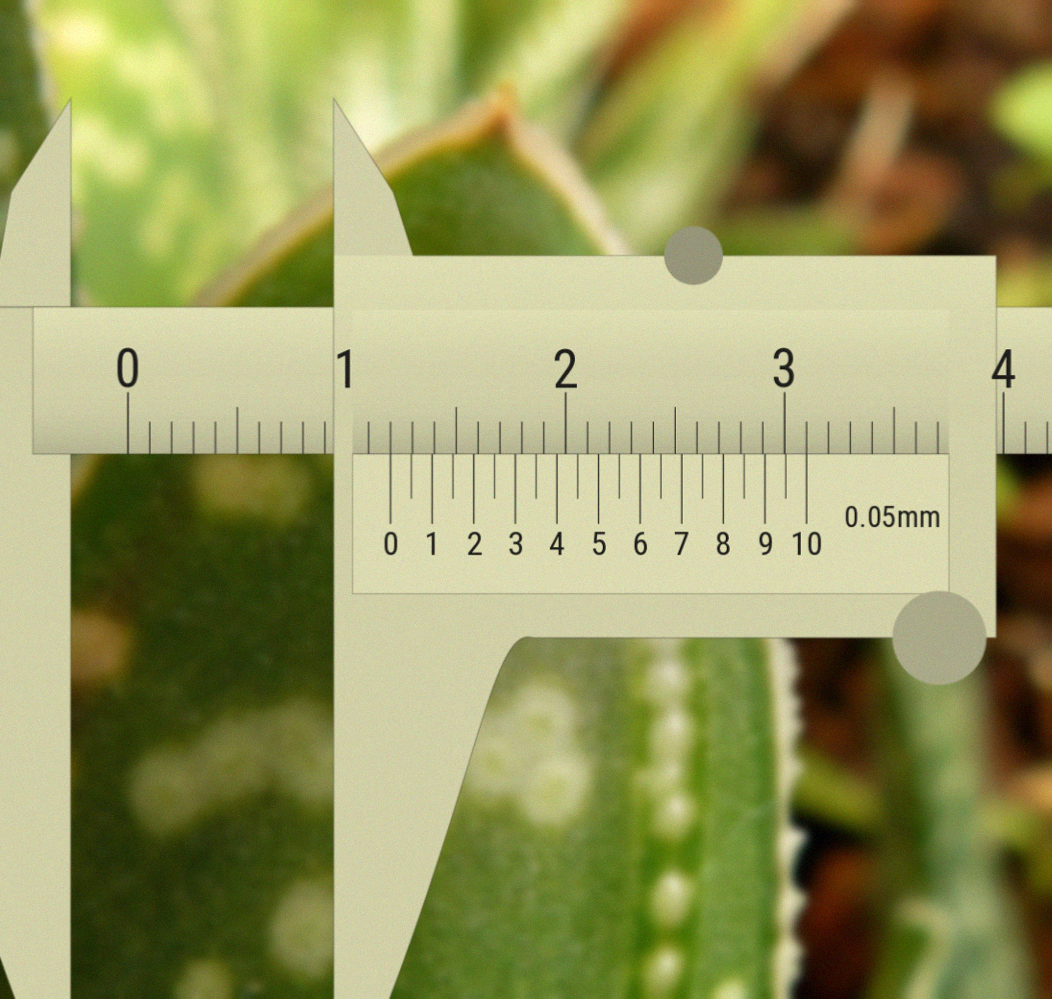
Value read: 12.00,mm
